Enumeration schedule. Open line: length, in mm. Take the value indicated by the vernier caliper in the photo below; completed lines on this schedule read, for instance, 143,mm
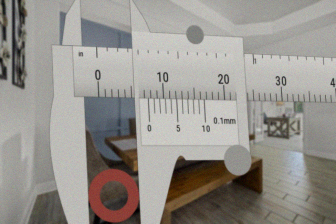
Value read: 7.6,mm
